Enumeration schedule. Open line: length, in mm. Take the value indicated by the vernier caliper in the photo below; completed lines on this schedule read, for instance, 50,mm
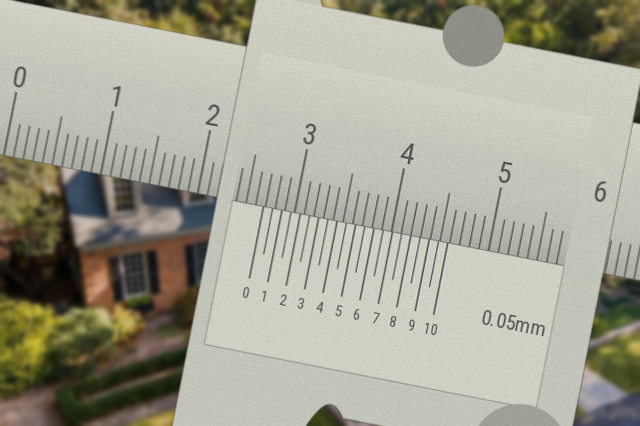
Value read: 26.8,mm
